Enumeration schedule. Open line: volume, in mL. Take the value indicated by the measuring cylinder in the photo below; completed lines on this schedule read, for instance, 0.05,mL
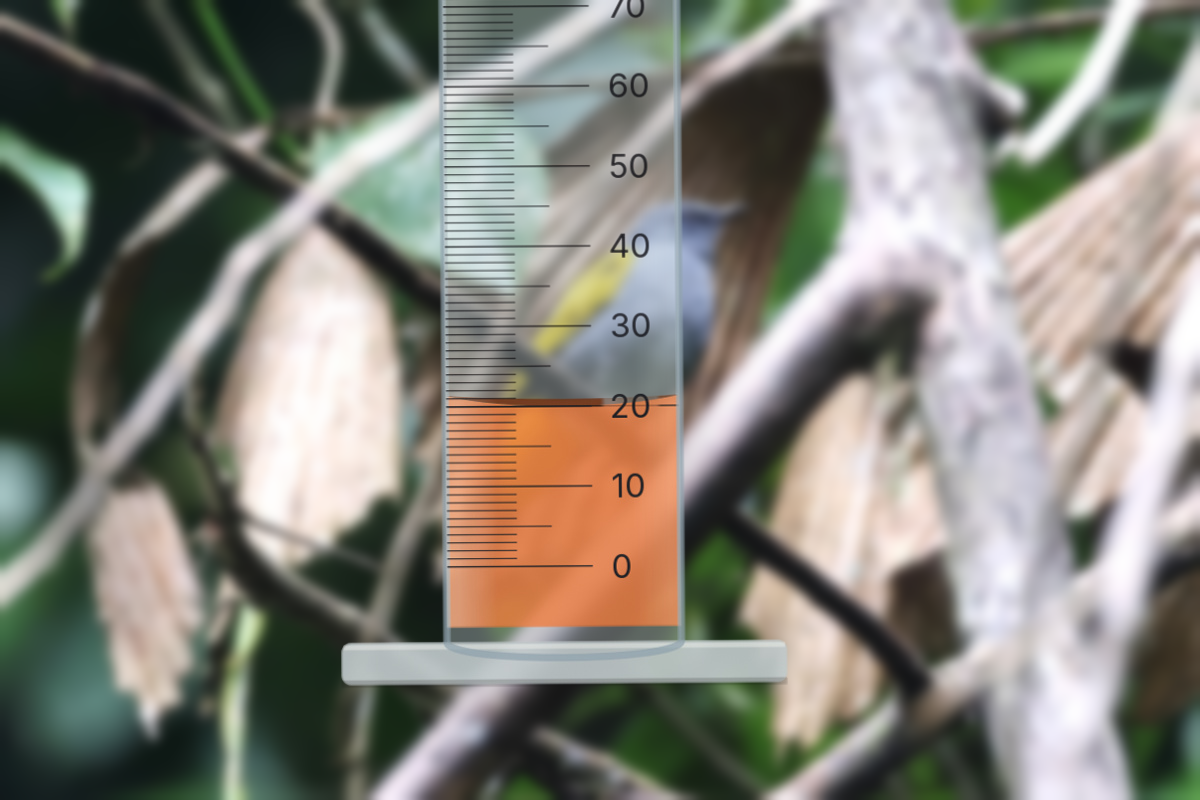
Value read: 20,mL
